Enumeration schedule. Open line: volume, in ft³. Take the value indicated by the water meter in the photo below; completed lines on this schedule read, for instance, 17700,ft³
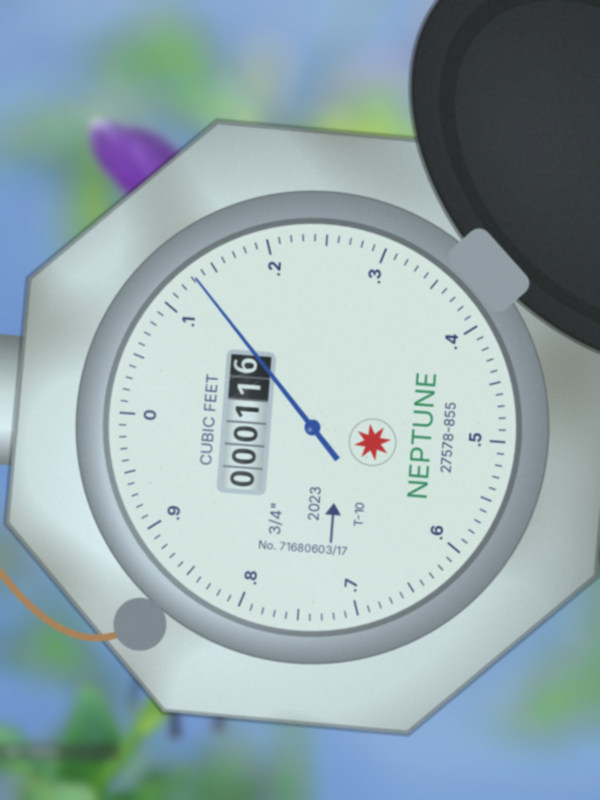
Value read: 116.13,ft³
